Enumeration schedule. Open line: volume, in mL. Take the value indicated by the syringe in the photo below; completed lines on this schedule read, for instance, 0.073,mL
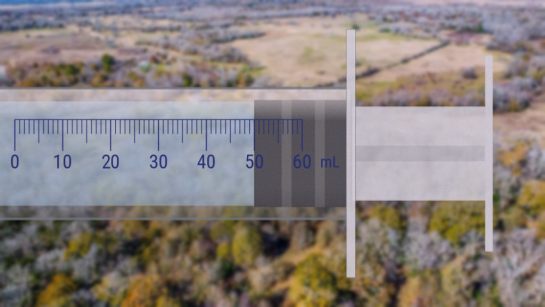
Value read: 50,mL
